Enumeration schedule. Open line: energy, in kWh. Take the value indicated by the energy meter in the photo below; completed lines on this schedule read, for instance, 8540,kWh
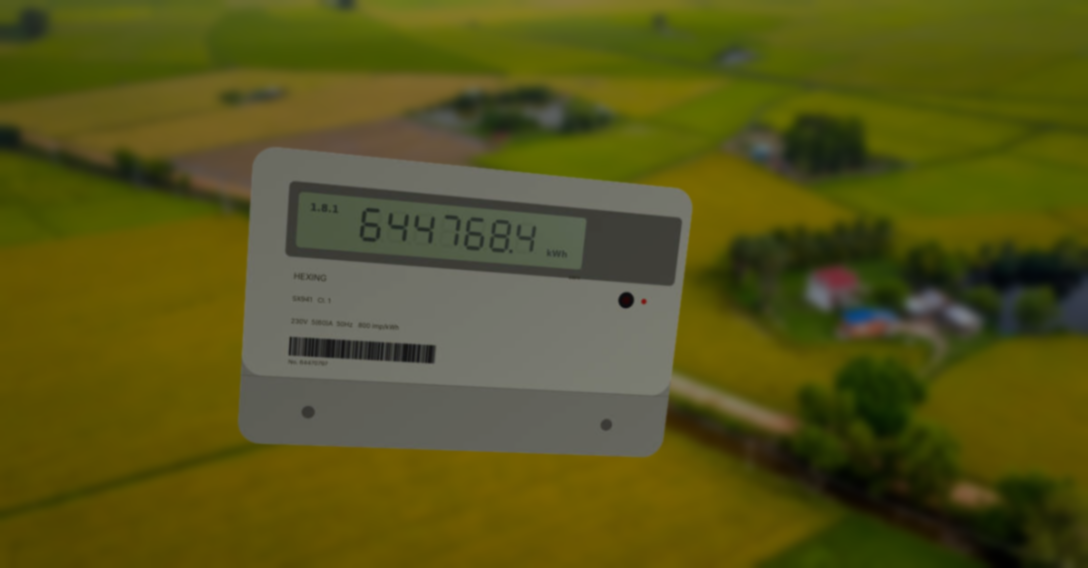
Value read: 644768.4,kWh
